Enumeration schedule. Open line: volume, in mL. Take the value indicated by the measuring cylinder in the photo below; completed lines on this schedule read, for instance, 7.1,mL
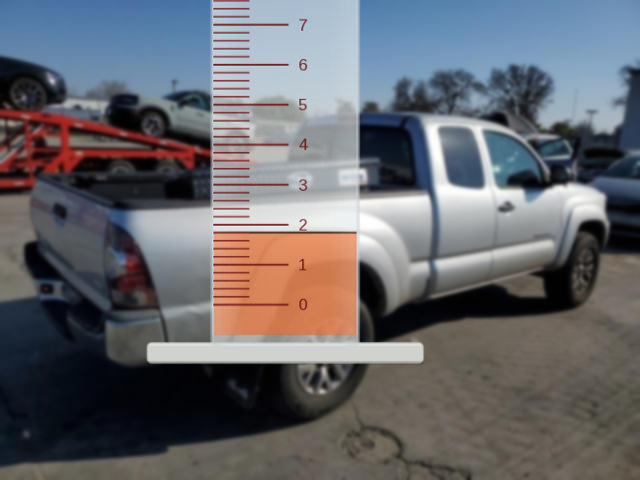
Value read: 1.8,mL
